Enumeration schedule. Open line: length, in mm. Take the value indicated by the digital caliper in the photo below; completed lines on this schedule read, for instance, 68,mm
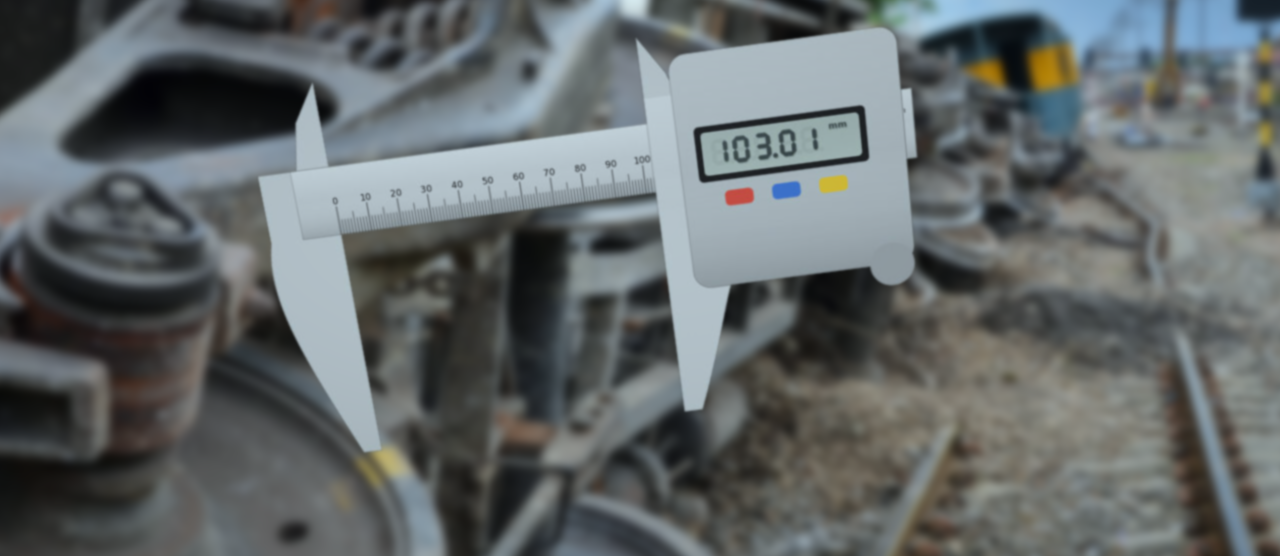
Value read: 103.01,mm
